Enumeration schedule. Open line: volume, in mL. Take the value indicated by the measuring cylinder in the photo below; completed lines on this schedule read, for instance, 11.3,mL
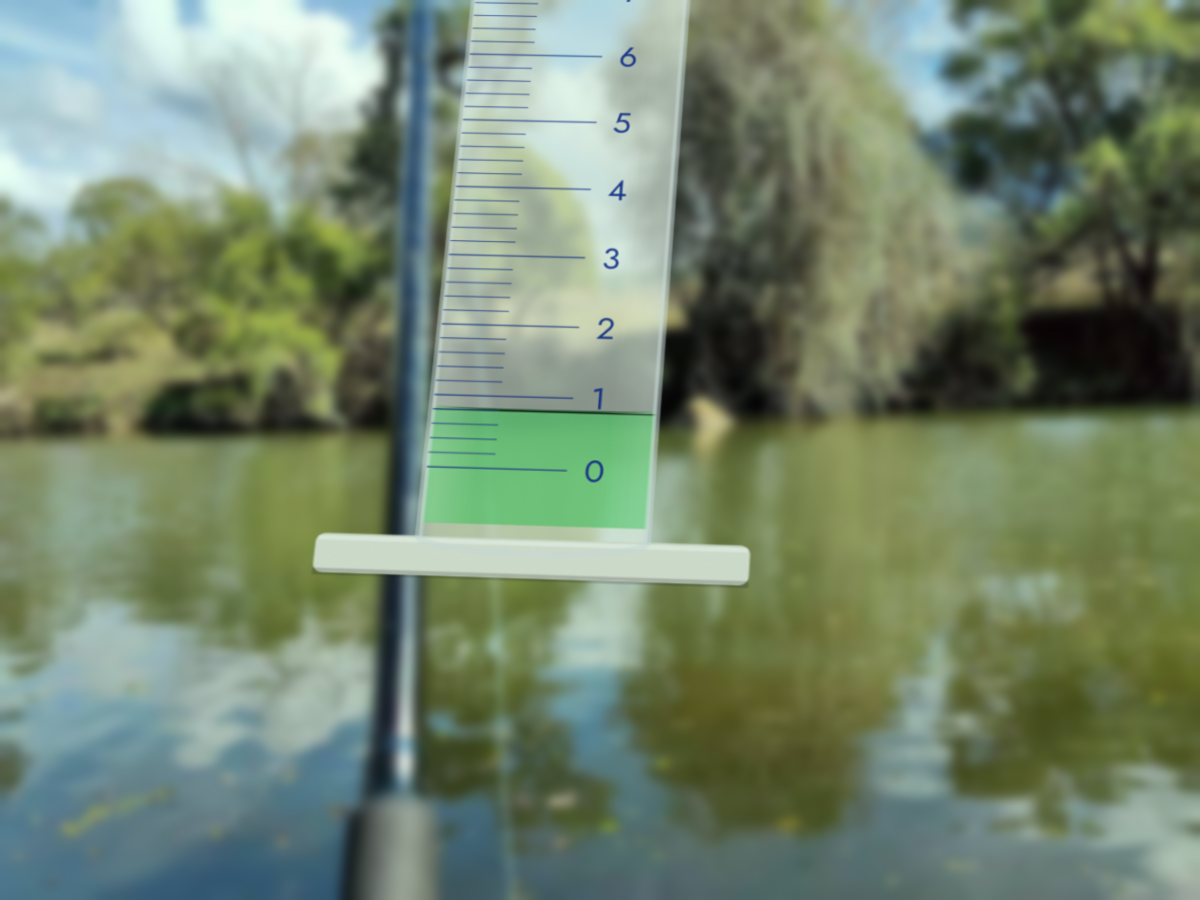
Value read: 0.8,mL
